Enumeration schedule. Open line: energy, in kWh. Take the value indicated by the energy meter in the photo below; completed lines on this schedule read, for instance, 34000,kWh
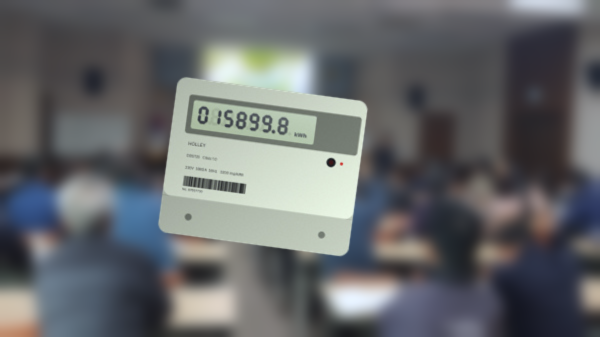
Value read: 15899.8,kWh
